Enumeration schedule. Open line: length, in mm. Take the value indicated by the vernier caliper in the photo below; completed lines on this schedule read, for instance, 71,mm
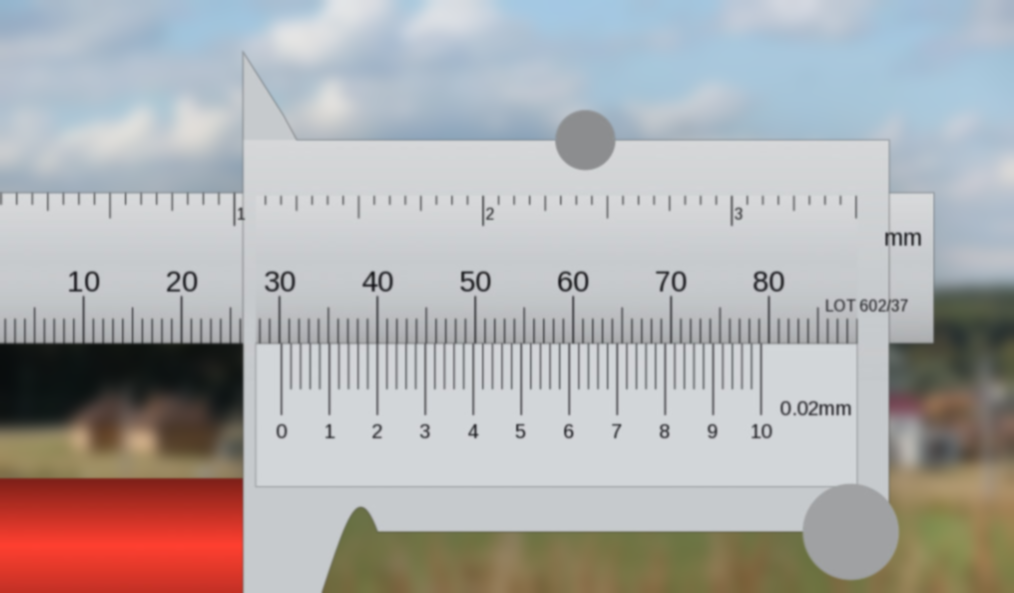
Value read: 30.2,mm
